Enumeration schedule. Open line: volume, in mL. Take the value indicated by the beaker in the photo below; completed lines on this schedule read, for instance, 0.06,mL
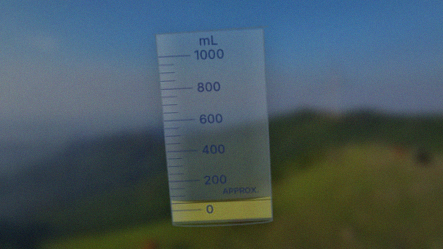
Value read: 50,mL
